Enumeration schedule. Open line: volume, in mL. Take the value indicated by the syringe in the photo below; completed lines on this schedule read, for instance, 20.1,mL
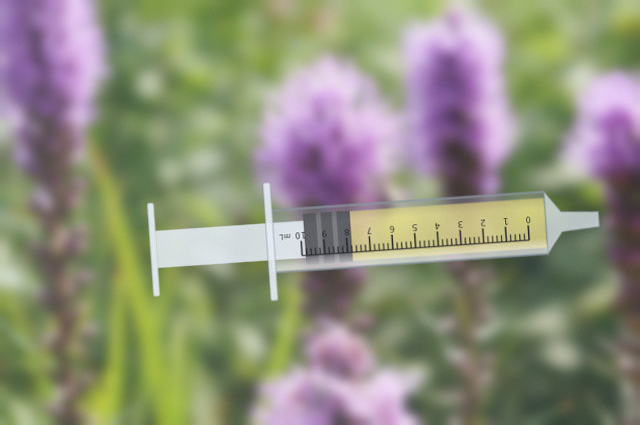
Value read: 7.8,mL
